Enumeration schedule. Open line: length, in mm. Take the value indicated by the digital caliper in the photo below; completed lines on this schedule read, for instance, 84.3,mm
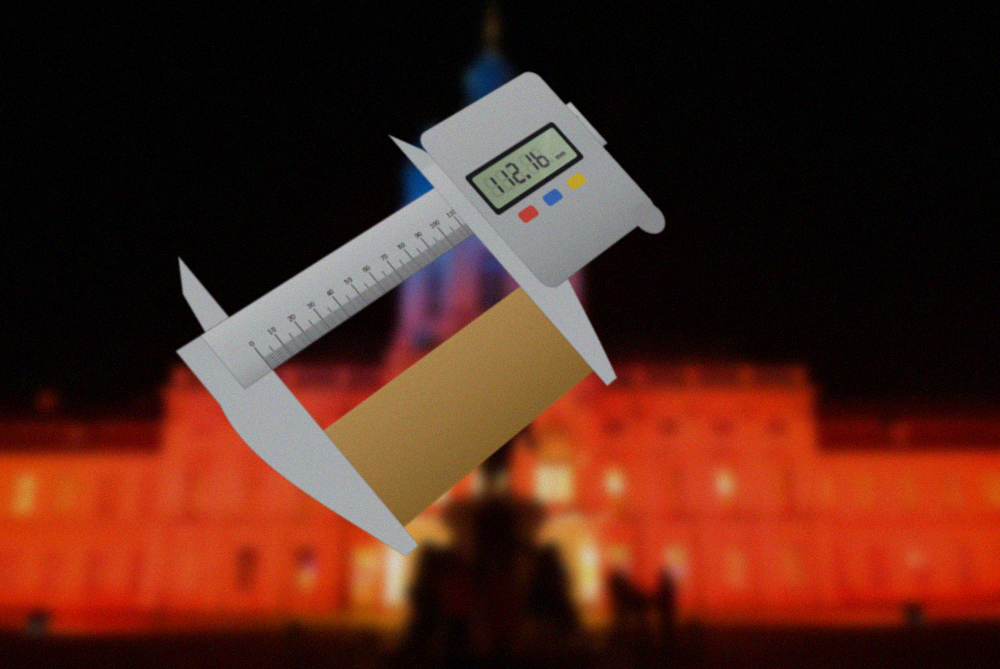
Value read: 112.16,mm
